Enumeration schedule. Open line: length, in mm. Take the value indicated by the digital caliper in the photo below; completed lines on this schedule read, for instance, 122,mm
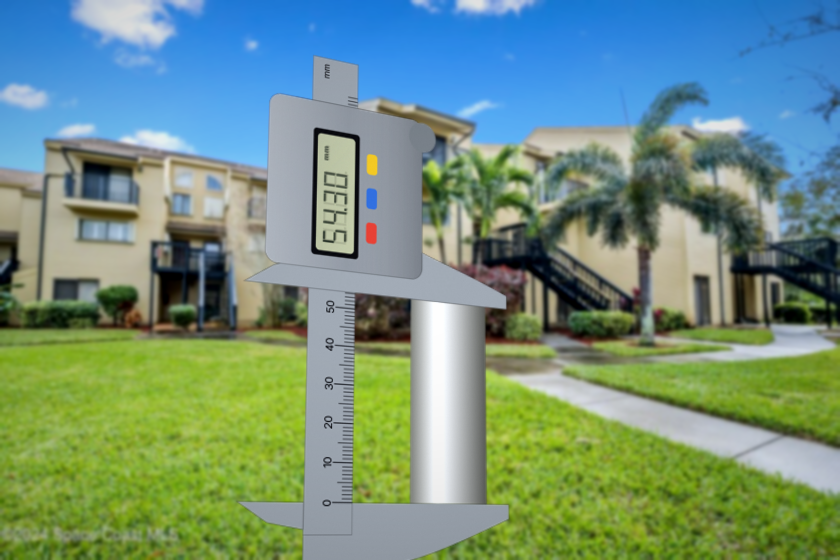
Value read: 54.30,mm
